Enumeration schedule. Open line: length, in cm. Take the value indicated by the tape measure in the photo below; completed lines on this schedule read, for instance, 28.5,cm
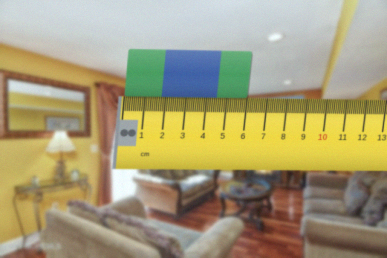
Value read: 6,cm
